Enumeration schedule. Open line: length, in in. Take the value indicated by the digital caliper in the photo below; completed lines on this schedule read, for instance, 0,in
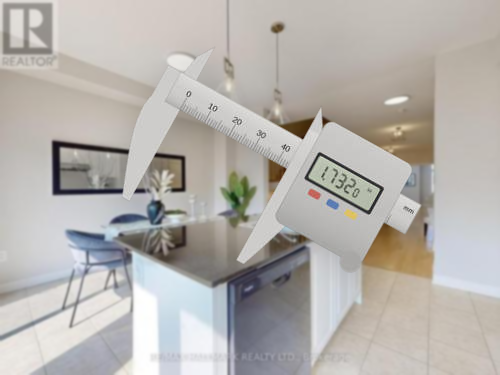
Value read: 1.7320,in
